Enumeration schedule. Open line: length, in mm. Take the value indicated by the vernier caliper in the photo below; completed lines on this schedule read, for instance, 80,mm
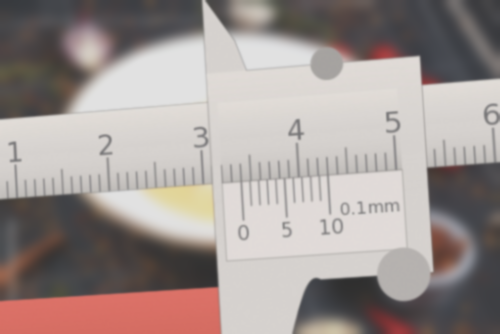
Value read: 34.0,mm
